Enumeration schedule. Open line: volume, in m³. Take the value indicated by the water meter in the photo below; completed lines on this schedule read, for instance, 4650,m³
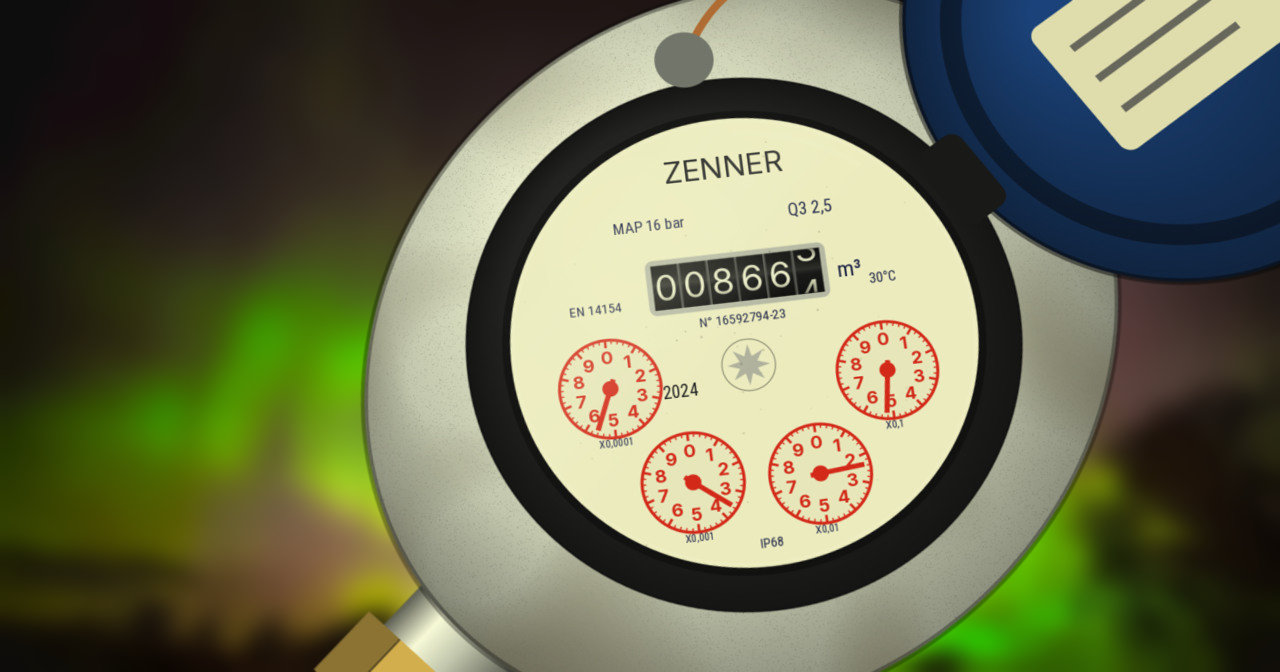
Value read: 8663.5235,m³
